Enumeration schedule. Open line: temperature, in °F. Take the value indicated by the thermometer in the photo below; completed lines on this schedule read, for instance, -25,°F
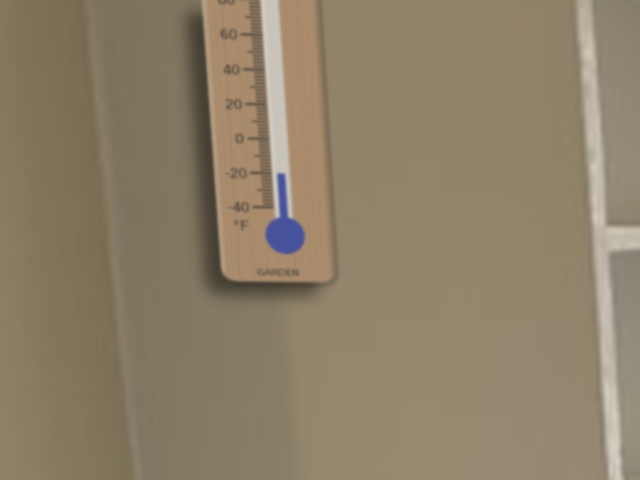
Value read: -20,°F
